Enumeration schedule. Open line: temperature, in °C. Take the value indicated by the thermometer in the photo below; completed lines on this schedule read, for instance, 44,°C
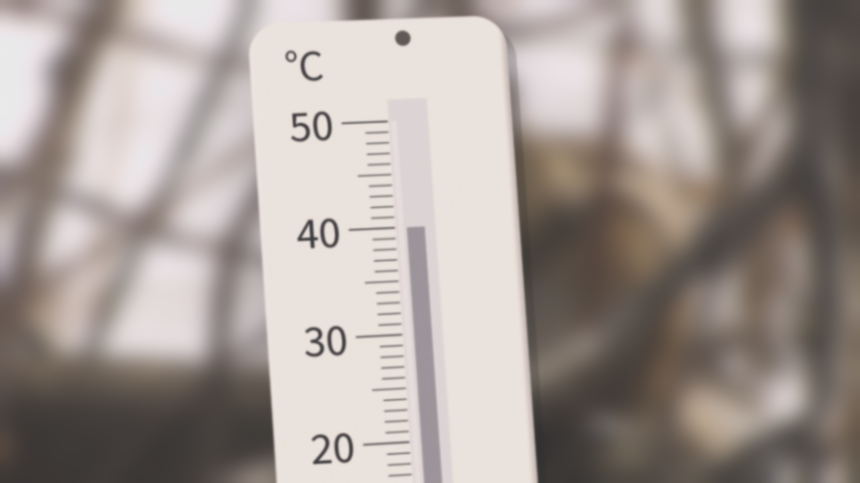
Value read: 40,°C
